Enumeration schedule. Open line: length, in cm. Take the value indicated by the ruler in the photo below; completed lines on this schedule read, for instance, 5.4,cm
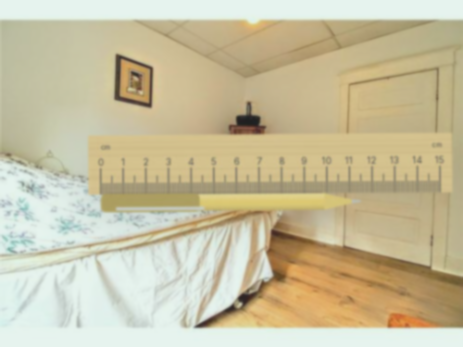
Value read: 11.5,cm
